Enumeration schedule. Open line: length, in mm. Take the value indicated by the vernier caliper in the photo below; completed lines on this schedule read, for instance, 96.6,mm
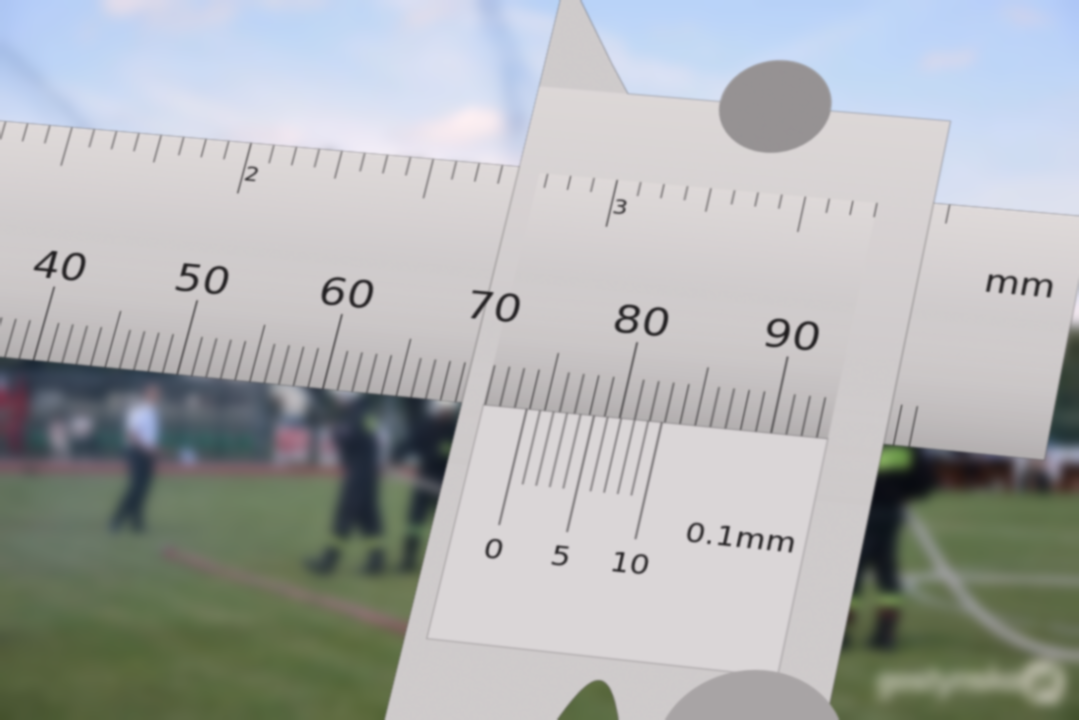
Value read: 73.8,mm
